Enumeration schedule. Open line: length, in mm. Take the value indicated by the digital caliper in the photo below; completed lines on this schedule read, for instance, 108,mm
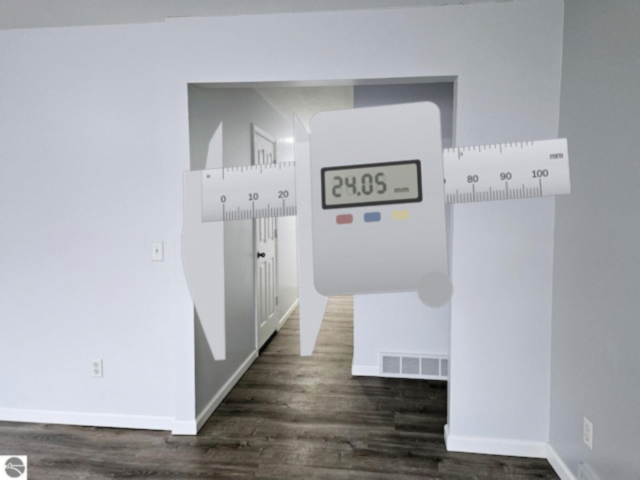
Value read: 24.05,mm
